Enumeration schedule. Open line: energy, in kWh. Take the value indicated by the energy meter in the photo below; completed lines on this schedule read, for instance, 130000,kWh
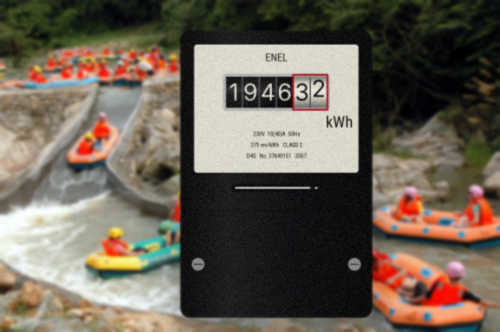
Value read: 1946.32,kWh
